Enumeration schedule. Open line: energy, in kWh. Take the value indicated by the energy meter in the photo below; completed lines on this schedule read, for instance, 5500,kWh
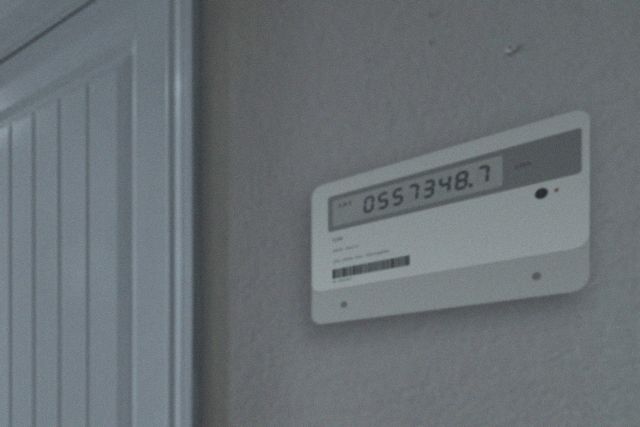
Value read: 557348.7,kWh
